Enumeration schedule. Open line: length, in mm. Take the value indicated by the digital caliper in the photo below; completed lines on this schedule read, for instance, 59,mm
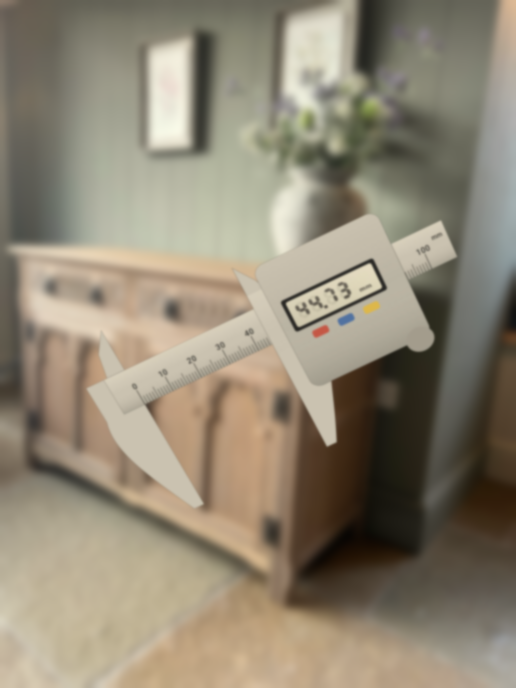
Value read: 44.73,mm
